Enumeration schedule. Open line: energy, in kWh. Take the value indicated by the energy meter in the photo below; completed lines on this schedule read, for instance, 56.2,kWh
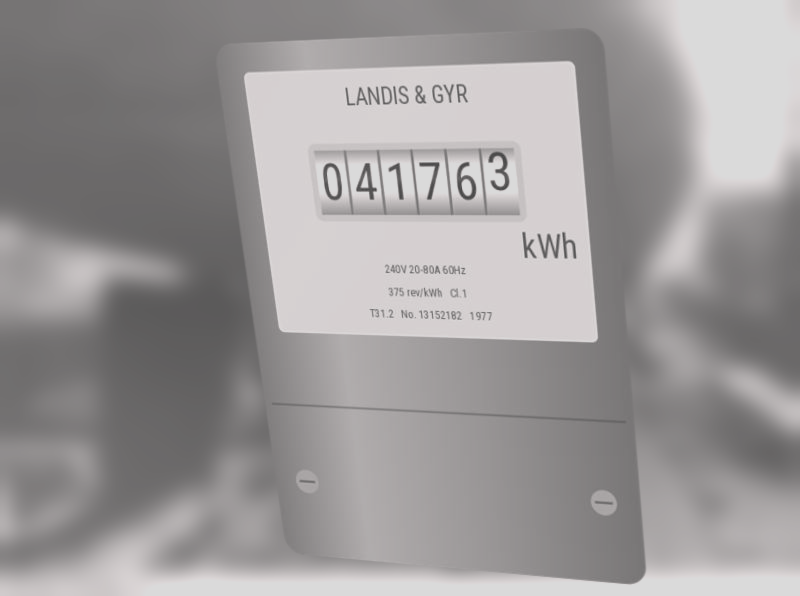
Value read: 41763,kWh
